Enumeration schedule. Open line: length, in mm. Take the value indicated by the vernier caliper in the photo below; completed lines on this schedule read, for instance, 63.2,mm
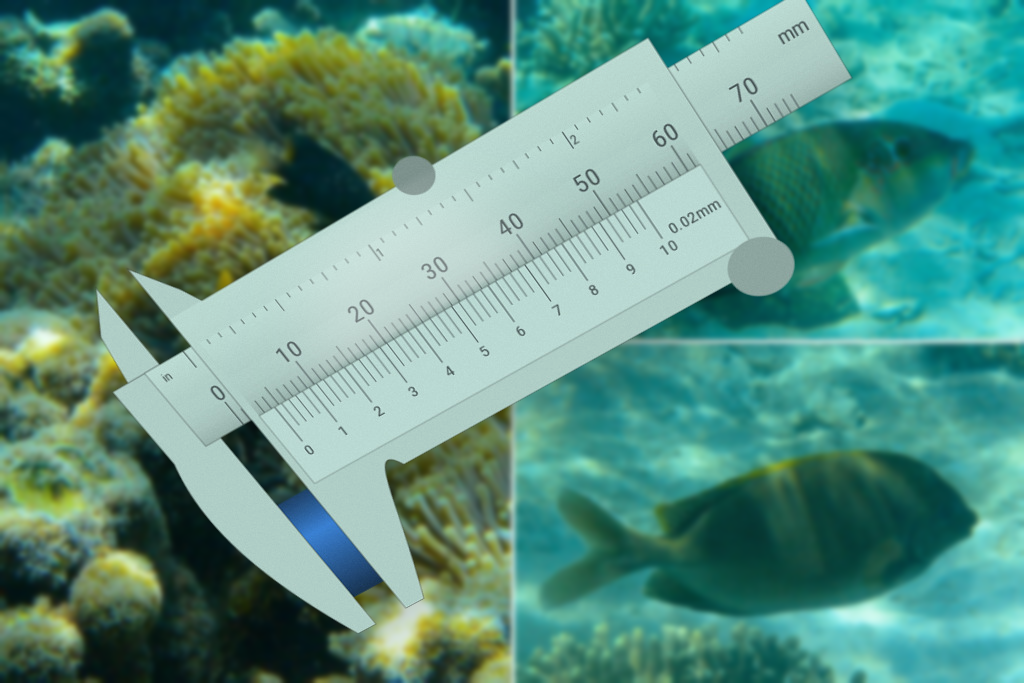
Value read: 4.4,mm
